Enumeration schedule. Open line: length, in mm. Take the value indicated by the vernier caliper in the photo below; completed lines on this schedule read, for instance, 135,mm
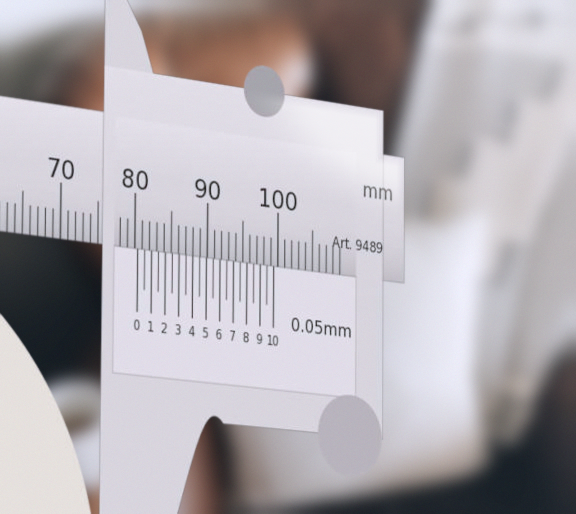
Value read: 80.4,mm
